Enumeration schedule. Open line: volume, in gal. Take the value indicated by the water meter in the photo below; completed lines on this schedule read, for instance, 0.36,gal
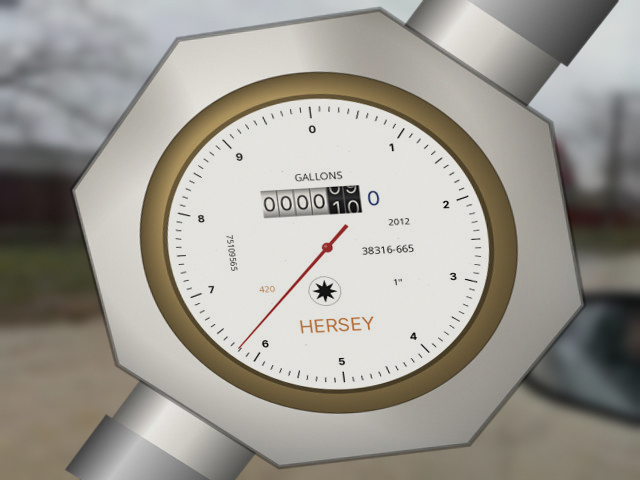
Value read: 96.2,gal
